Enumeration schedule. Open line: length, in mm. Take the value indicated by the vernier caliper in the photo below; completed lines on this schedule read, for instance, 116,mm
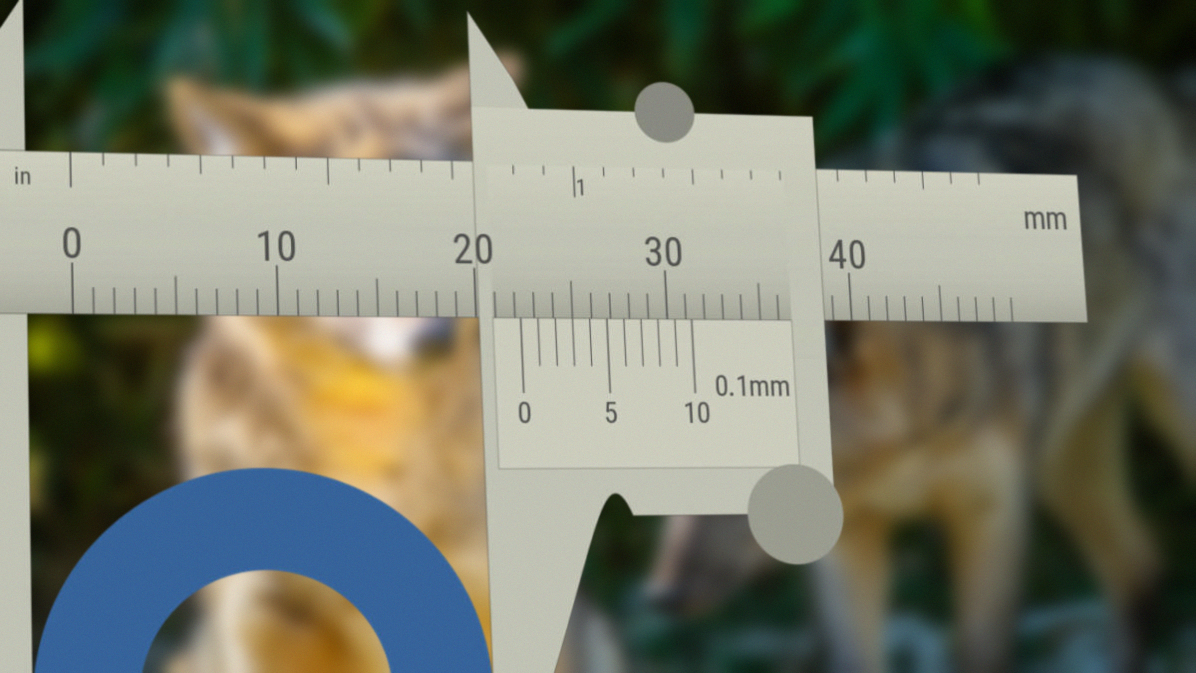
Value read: 22.3,mm
